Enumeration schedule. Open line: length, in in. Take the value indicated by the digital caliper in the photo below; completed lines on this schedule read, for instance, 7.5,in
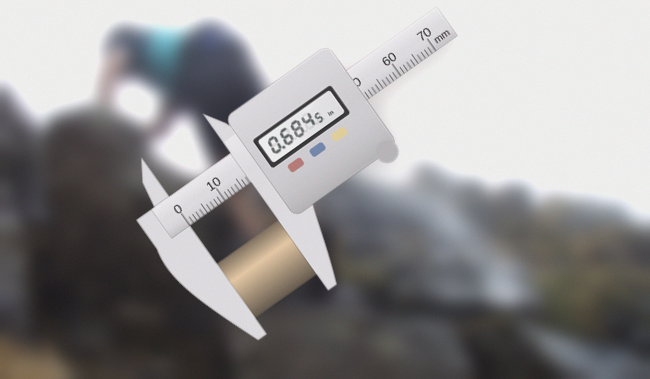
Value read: 0.6845,in
